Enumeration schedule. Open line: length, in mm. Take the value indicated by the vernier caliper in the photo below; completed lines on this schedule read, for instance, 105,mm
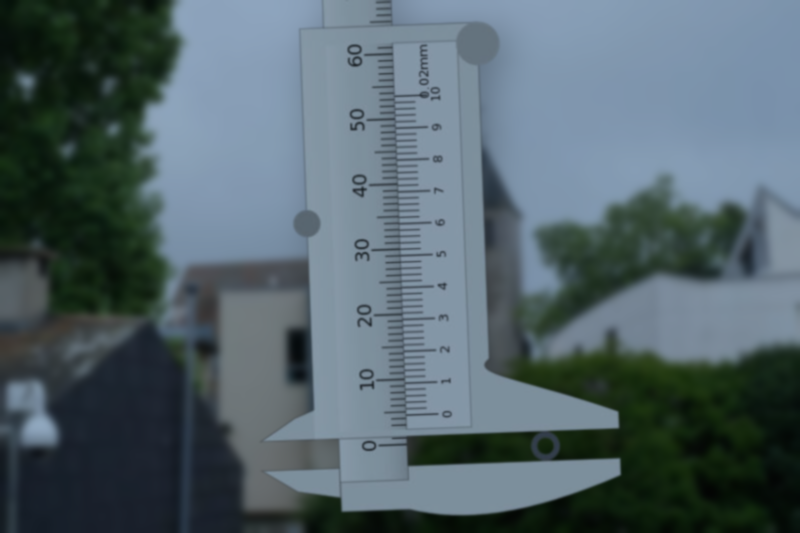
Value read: 4.5,mm
